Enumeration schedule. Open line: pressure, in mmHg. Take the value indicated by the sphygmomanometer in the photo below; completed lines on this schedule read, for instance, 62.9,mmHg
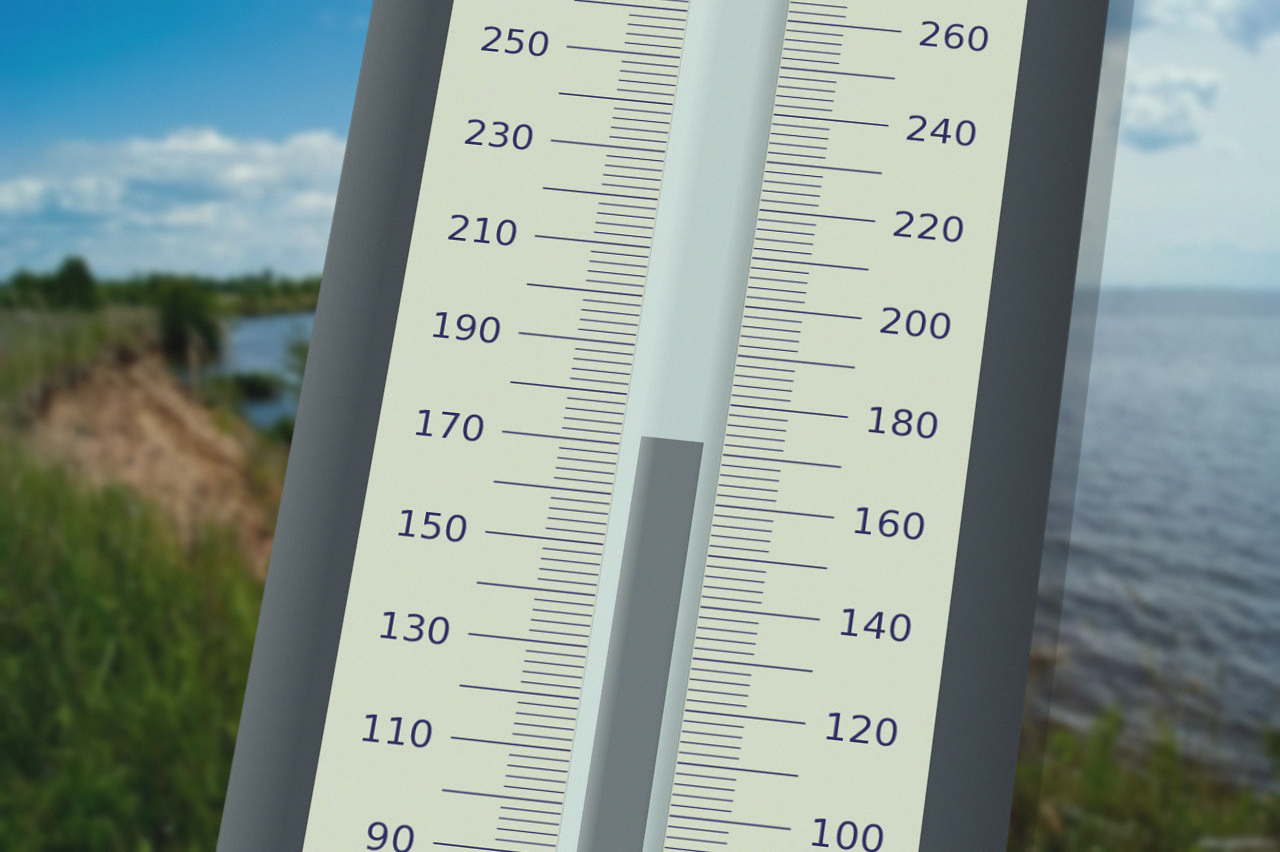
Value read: 172,mmHg
